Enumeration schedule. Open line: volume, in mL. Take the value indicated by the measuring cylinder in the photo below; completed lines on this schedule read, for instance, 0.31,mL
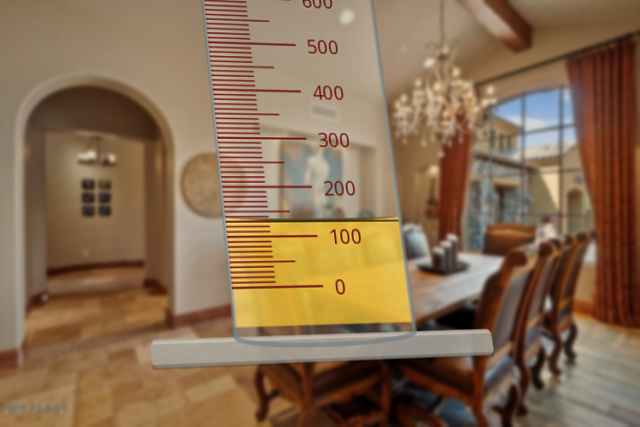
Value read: 130,mL
